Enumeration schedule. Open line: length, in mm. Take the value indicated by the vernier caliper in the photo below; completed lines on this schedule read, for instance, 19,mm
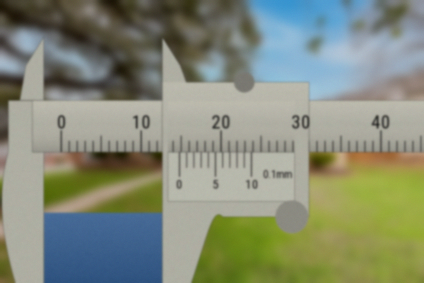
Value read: 14.8,mm
